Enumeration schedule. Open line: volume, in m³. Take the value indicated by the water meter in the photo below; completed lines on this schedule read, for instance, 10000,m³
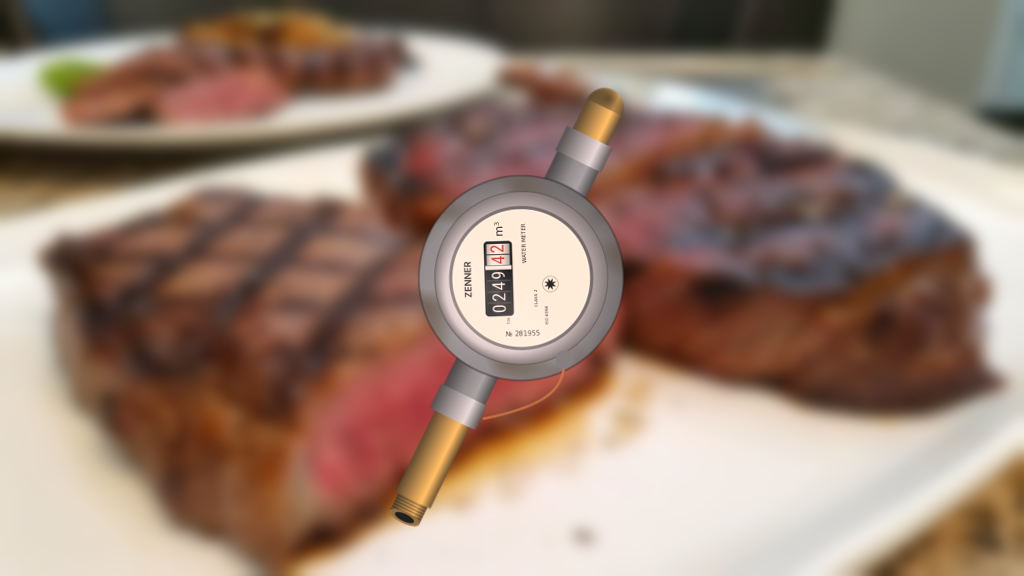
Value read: 249.42,m³
